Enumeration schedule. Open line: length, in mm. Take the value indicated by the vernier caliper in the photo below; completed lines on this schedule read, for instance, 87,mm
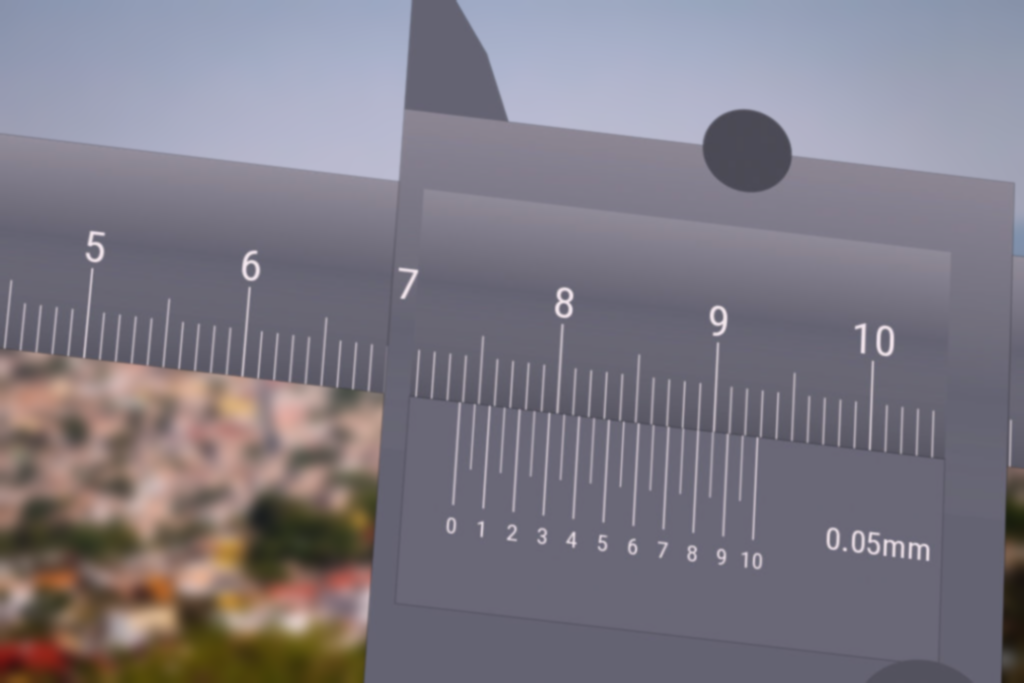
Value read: 73.8,mm
